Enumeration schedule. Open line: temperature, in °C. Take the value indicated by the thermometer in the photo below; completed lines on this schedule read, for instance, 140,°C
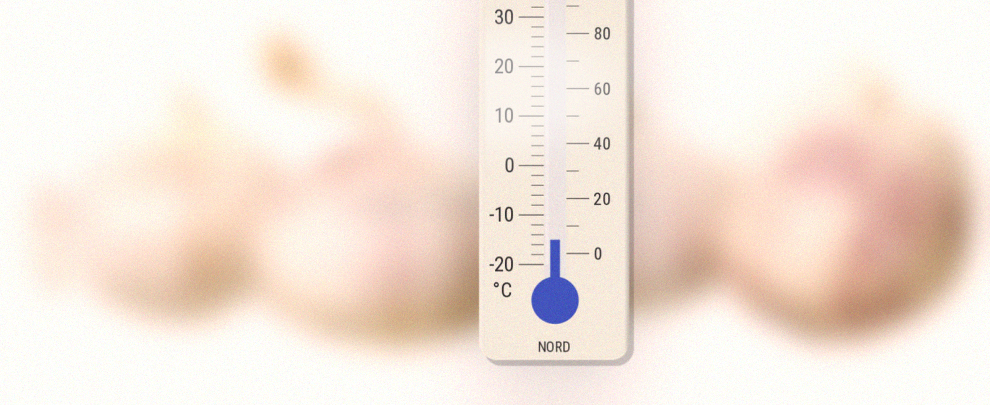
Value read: -15,°C
